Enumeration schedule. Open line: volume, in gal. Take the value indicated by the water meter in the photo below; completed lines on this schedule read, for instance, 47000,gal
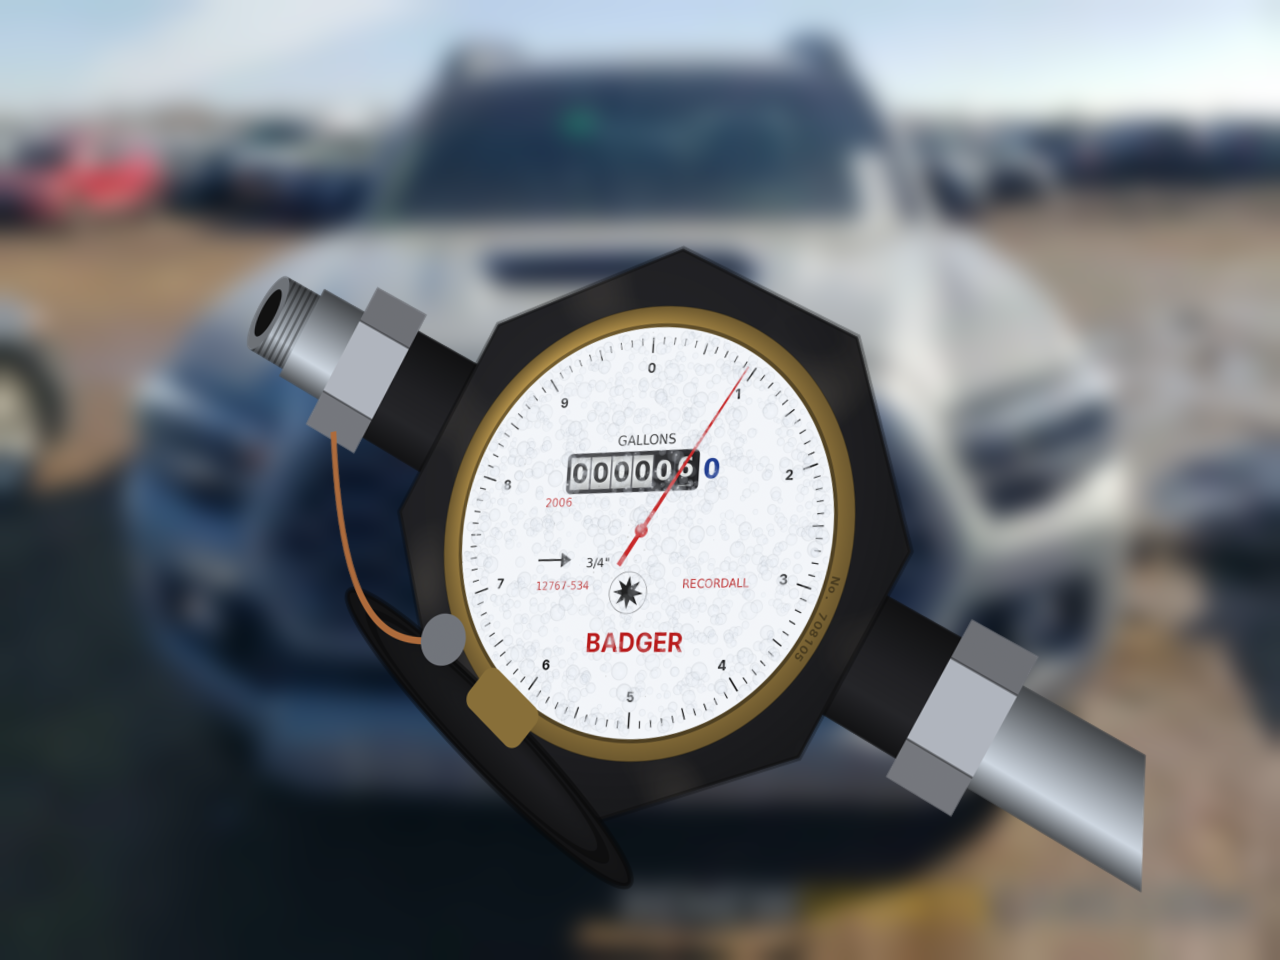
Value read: 60.9,gal
